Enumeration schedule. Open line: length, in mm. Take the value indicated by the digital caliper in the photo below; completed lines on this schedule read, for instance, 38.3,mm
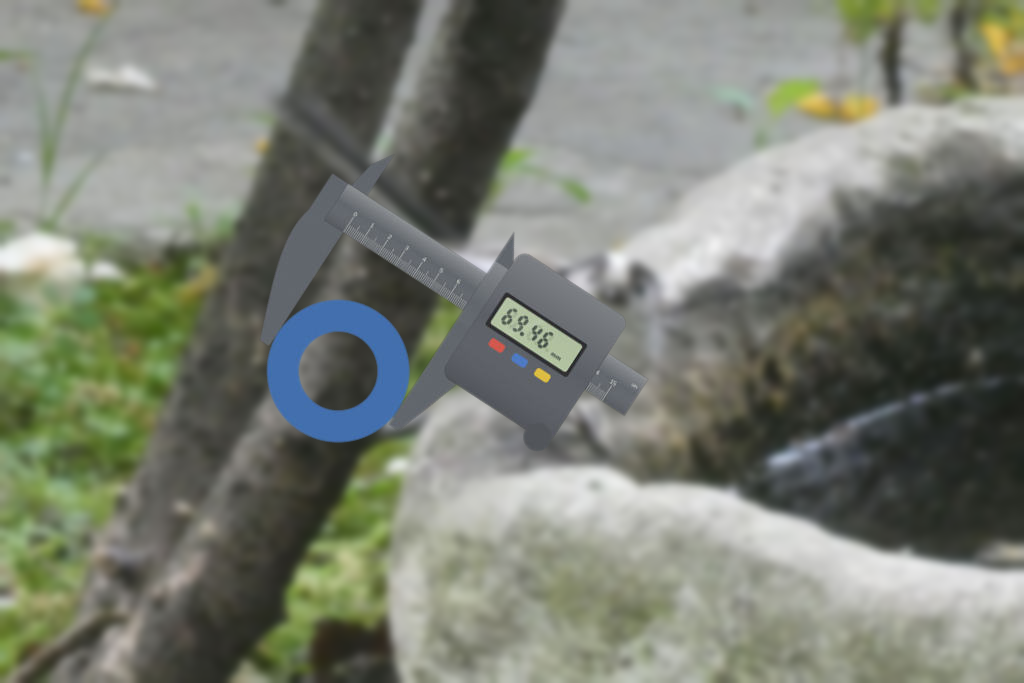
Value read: 69.46,mm
